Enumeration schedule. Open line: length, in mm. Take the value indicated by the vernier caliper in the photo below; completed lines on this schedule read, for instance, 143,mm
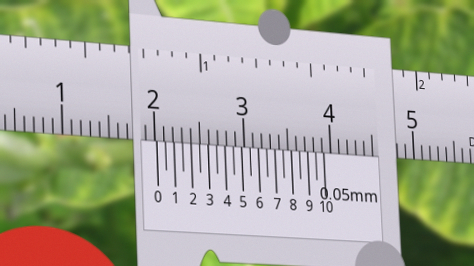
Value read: 20.2,mm
